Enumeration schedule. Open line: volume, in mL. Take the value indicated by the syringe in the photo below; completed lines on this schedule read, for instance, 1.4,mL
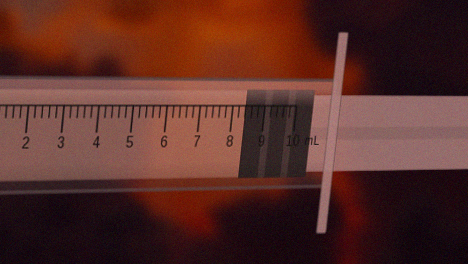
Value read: 8.4,mL
